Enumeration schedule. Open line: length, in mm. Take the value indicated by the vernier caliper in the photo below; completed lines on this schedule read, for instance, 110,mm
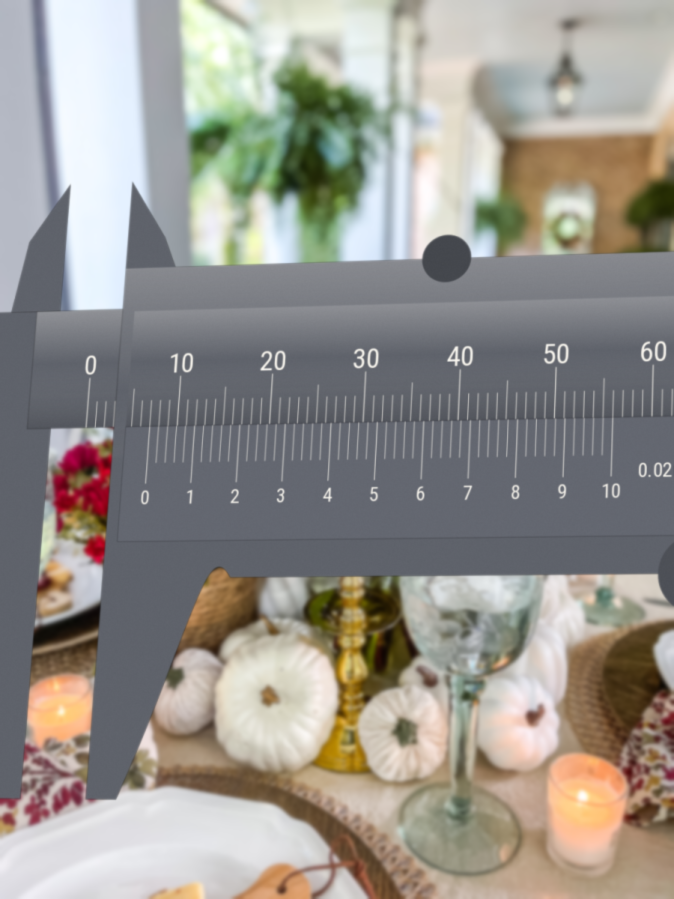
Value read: 7.0,mm
